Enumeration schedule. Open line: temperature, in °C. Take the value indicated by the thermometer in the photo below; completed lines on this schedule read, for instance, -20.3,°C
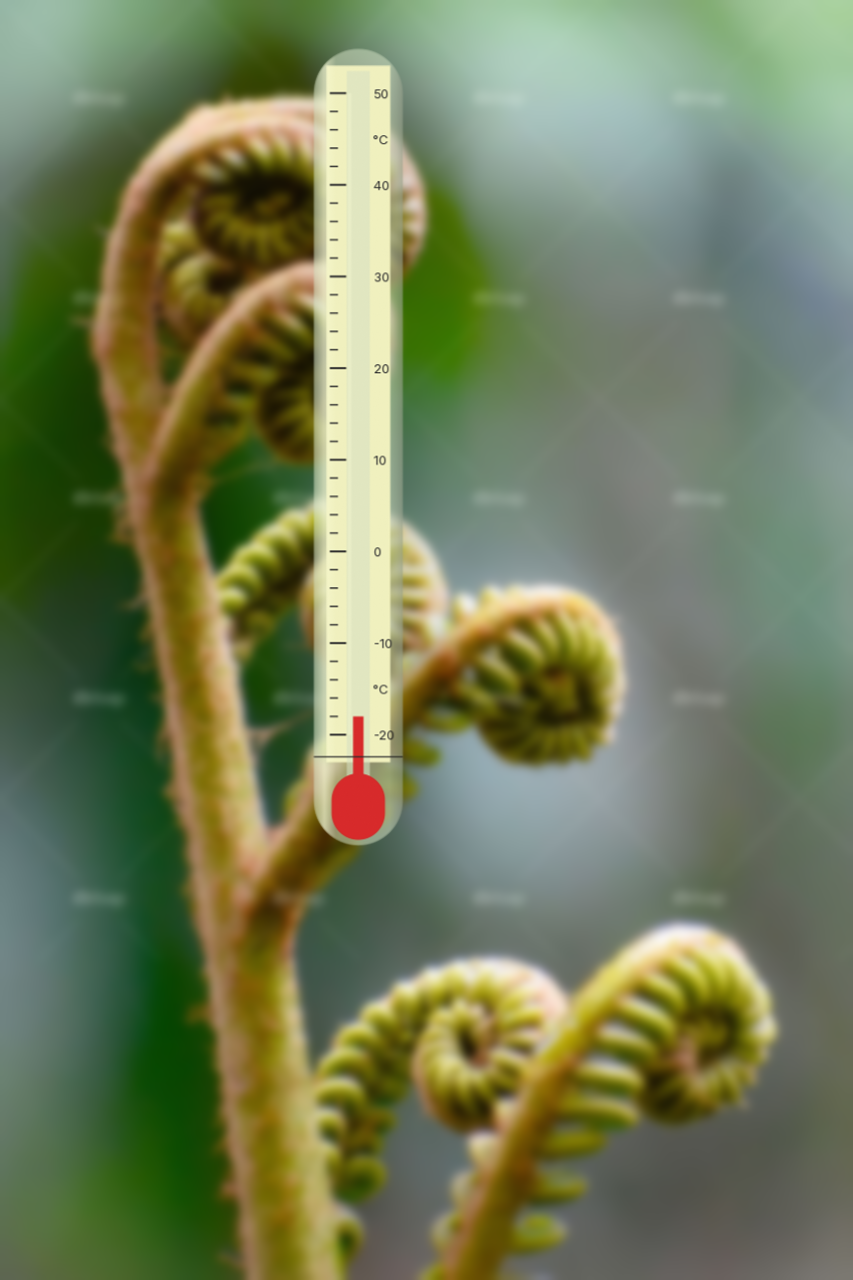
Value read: -18,°C
